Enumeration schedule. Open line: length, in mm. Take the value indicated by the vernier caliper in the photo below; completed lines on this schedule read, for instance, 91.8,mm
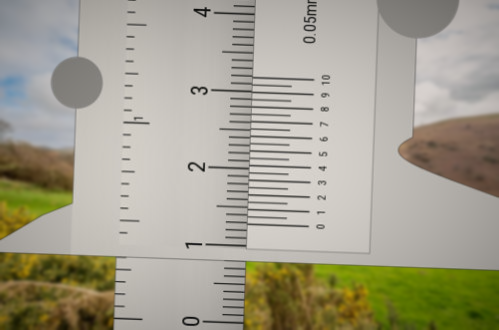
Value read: 12.8,mm
